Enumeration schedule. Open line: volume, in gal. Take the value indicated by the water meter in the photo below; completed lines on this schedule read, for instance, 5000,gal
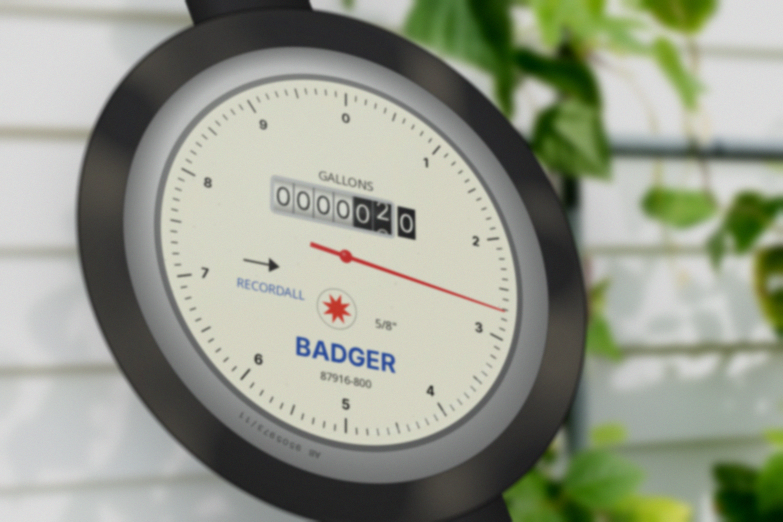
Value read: 22.7,gal
